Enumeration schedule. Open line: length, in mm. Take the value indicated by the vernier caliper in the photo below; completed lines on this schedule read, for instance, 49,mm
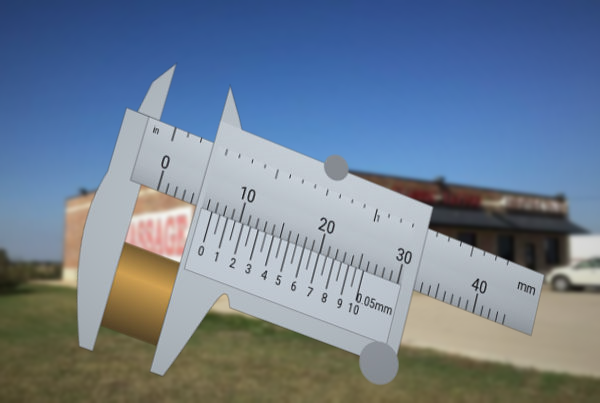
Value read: 6.6,mm
